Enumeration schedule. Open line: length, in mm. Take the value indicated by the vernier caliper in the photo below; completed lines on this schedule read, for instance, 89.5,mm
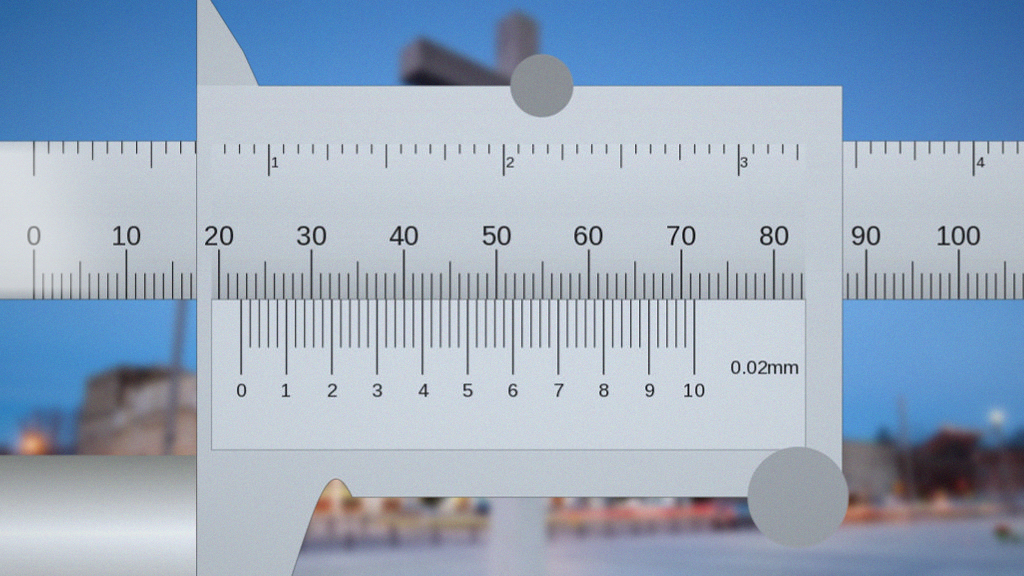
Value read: 22.4,mm
